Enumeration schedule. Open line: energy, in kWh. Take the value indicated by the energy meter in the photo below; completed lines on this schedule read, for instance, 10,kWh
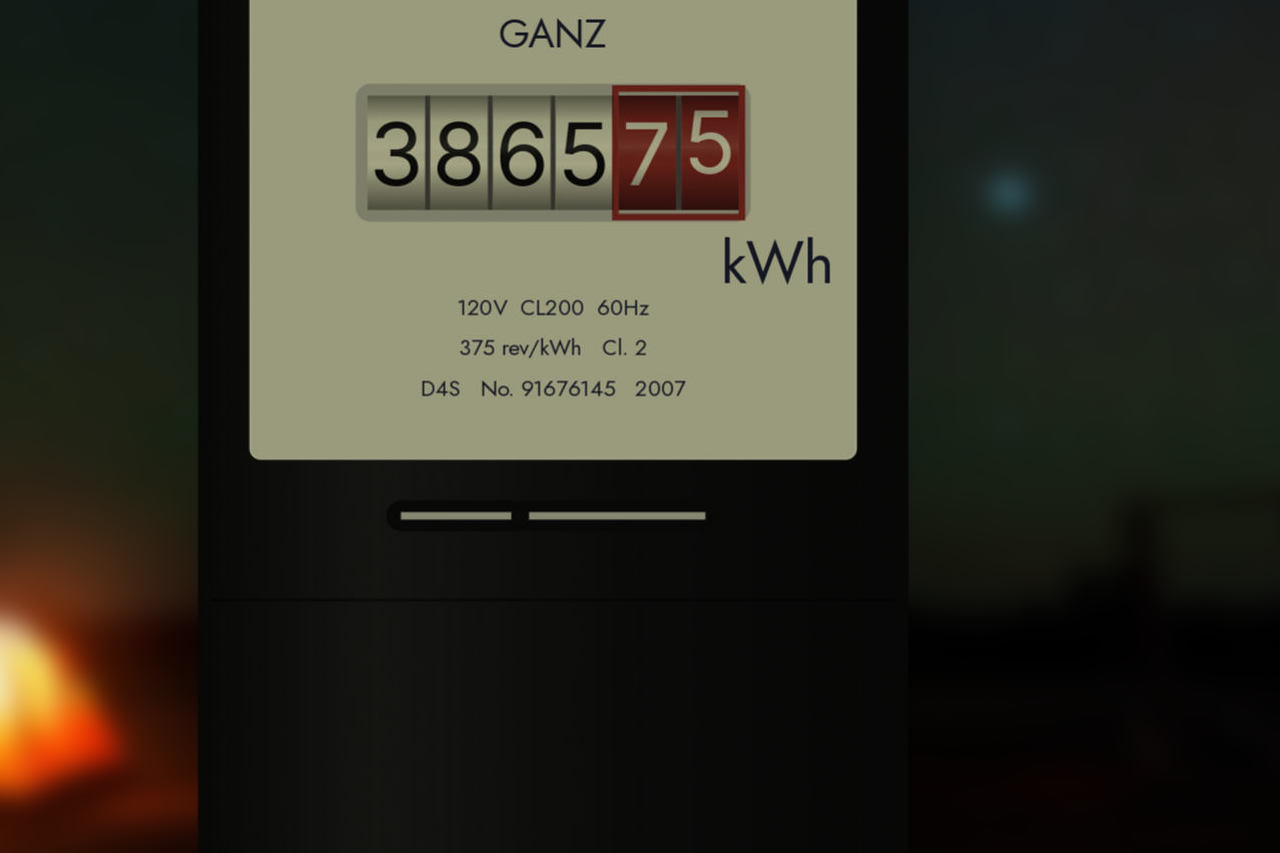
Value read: 3865.75,kWh
